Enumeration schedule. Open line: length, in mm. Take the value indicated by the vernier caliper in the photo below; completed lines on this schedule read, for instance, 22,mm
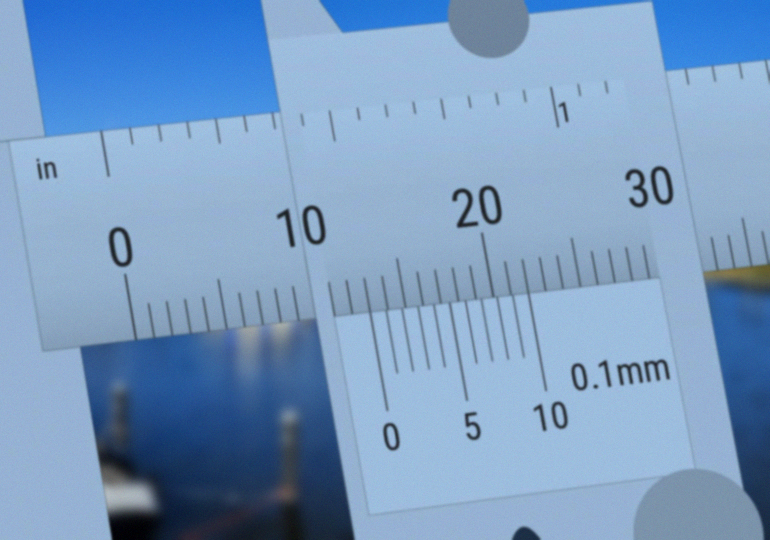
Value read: 13.0,mm
